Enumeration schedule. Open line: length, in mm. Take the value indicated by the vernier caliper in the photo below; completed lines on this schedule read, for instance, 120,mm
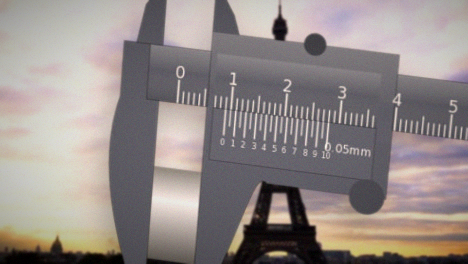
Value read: 9.0,mm
